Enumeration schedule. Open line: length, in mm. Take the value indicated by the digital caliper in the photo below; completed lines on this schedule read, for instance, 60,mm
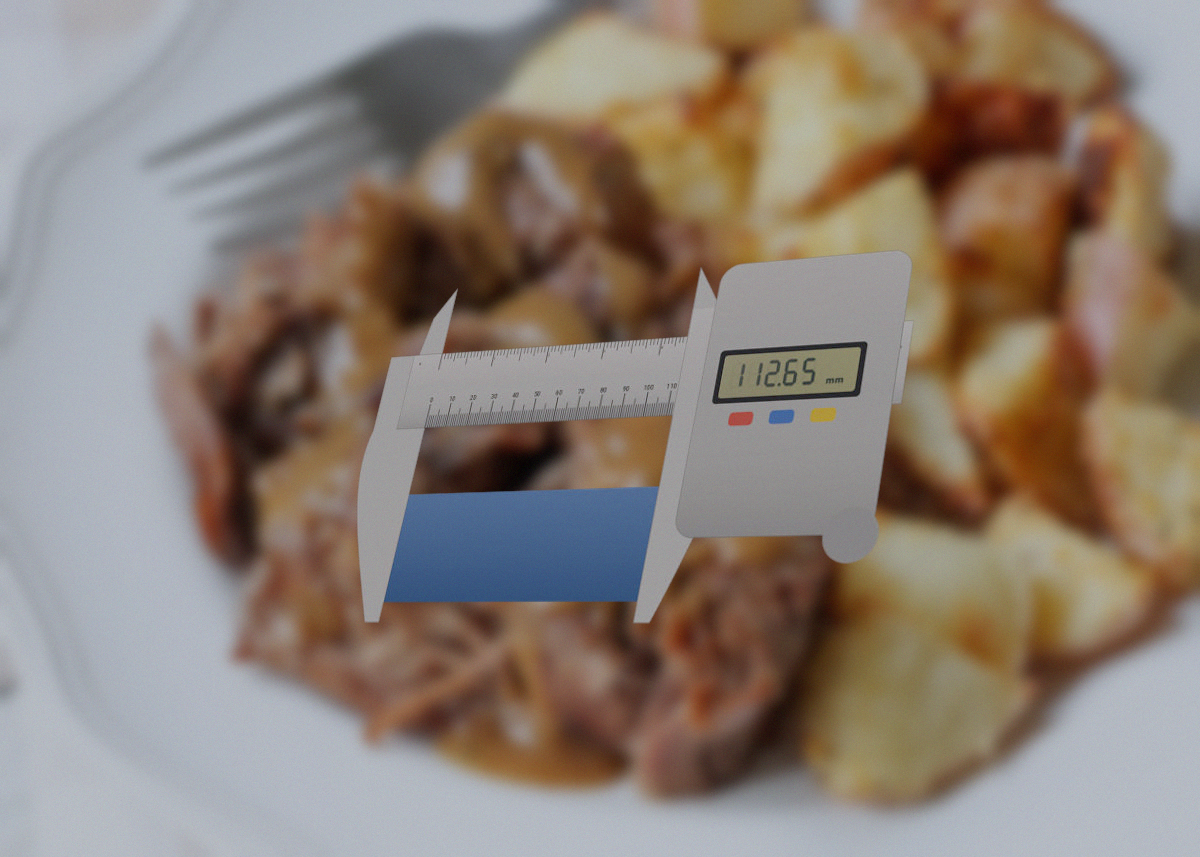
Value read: 112.65,mm
